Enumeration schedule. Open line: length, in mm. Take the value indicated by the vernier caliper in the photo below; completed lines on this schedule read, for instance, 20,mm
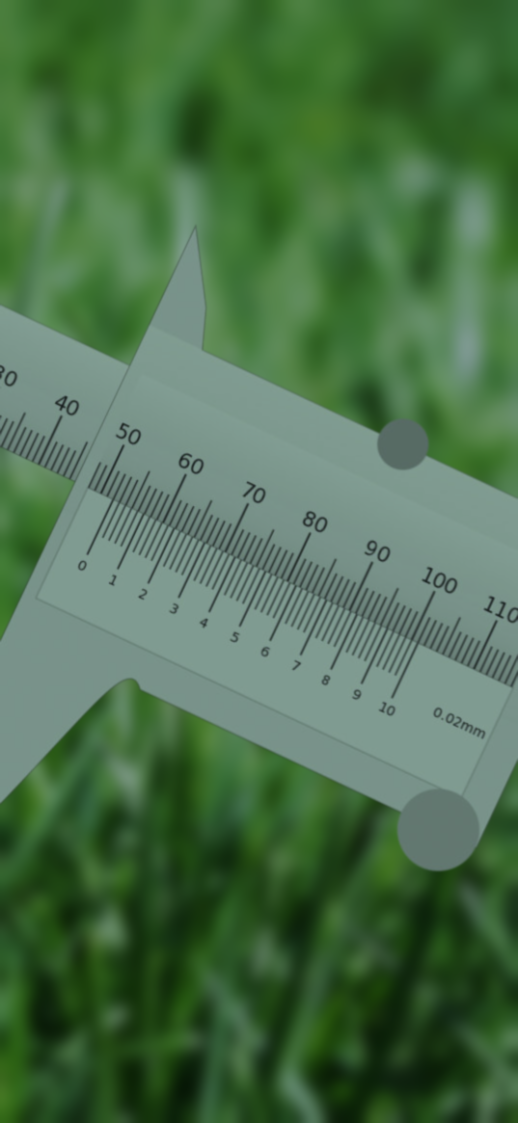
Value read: 52.0,mm
